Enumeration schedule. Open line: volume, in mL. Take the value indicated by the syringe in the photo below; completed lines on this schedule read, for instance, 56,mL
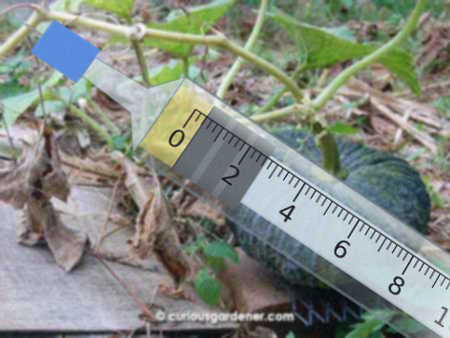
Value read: 0.4,mL
